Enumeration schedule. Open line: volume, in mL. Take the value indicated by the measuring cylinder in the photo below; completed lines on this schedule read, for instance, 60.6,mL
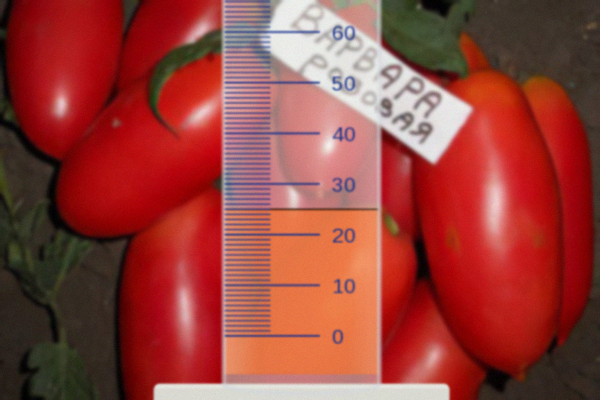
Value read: 25,mL
